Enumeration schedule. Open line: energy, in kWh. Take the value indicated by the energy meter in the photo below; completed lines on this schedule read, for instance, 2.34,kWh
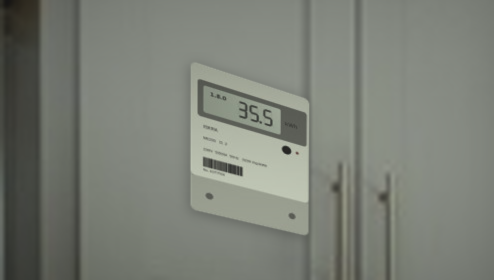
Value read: 35.5,kWh
